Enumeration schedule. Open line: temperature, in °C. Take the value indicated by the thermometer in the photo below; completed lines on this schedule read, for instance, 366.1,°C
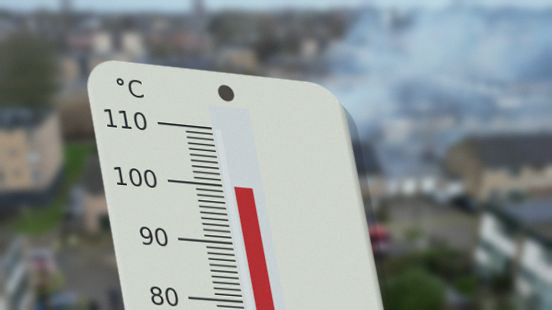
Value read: 100,°C
